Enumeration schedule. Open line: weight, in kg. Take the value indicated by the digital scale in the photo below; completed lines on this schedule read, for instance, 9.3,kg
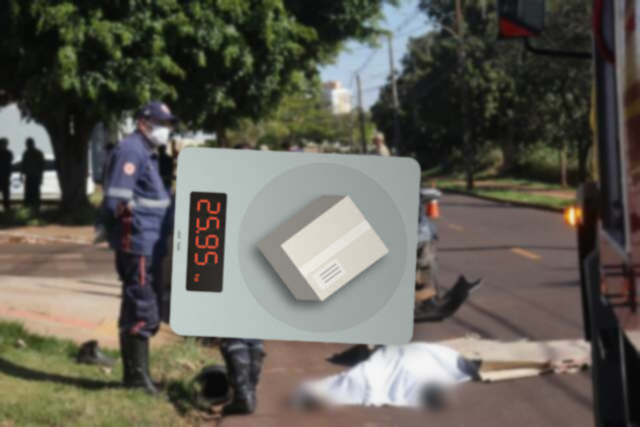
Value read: 25.95,kg
